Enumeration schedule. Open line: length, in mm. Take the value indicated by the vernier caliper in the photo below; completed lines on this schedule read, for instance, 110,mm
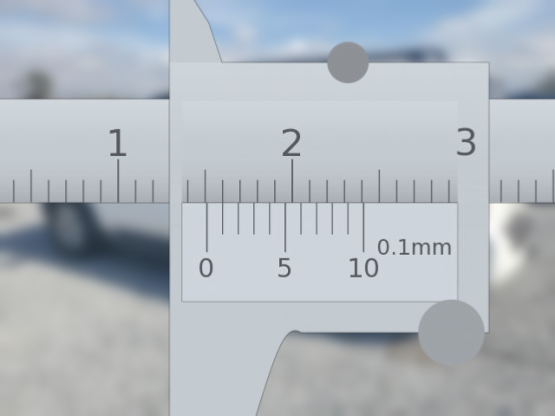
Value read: 15.1,mm
